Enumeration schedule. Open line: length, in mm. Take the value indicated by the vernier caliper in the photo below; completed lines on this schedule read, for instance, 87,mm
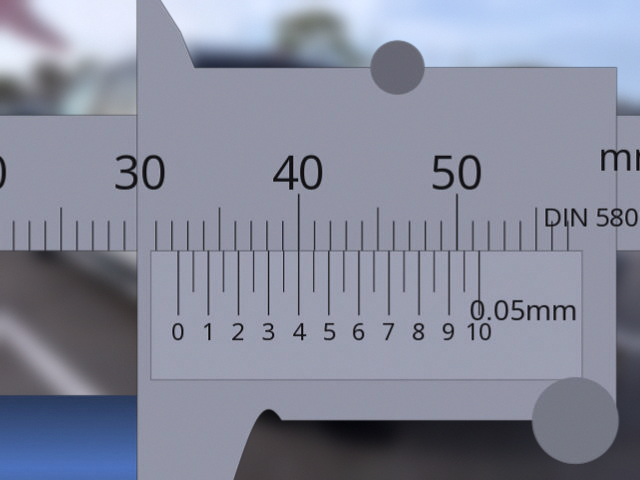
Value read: 32.4,mm
